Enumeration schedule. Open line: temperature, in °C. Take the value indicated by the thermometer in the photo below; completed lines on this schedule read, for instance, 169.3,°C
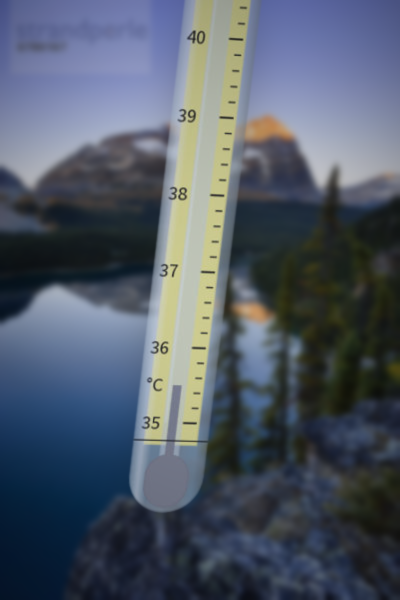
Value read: 35.5,°C
